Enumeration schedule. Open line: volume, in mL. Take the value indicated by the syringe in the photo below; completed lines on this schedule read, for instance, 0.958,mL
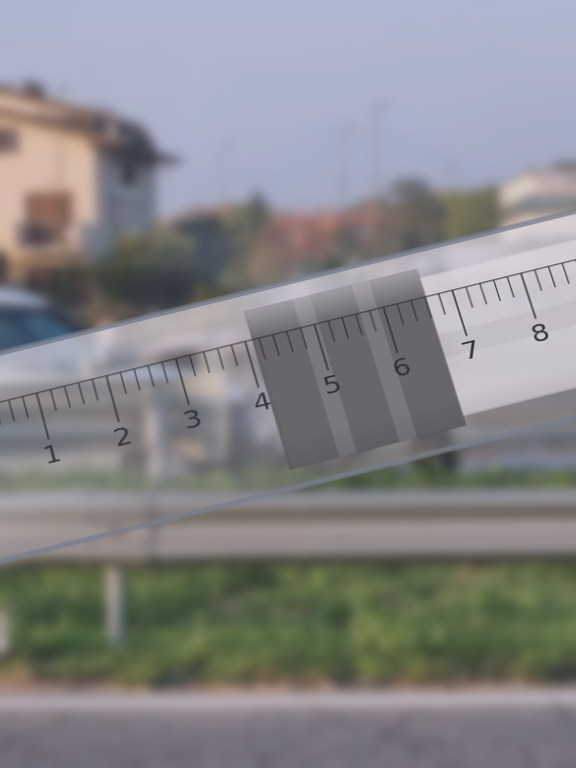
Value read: 4.1,mL
